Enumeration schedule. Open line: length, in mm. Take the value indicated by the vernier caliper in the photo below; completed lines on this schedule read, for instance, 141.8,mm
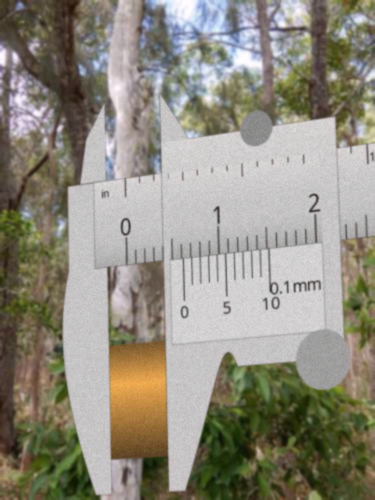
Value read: 6.2,mm
